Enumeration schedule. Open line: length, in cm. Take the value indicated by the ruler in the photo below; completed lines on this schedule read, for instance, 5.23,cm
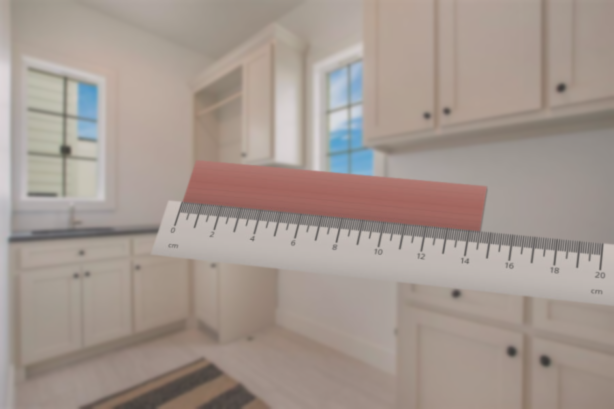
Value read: 14.5,cm
